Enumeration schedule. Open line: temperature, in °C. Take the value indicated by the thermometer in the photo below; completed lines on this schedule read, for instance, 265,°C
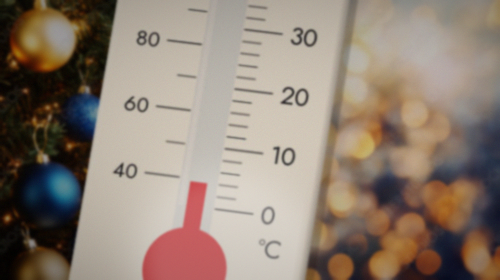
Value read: 4,°C
